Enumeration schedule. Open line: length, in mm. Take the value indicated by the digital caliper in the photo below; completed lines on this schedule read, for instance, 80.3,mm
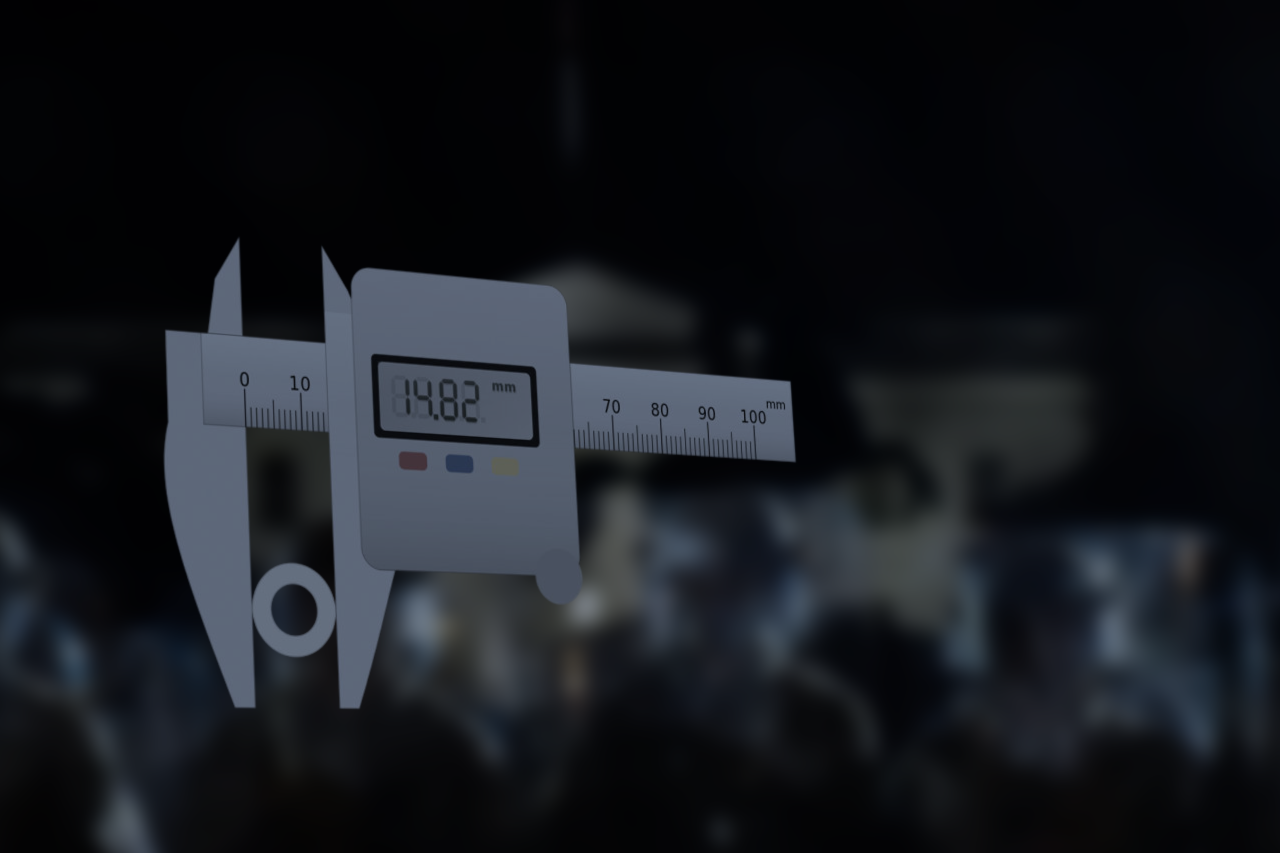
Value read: 14.82,mm
